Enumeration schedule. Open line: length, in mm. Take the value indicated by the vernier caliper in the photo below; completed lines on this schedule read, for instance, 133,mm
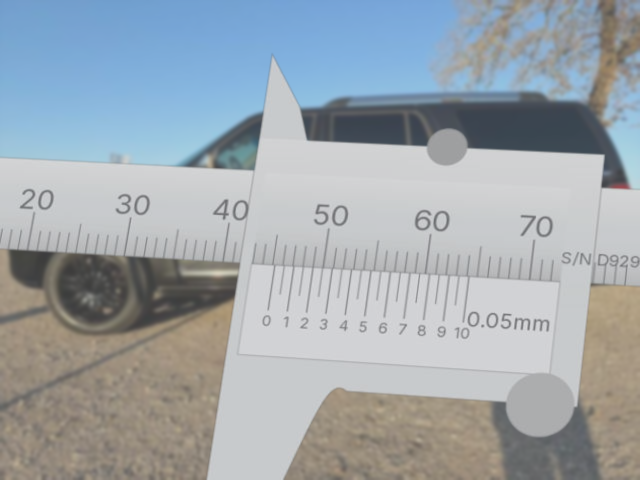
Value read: 45.2,mm
